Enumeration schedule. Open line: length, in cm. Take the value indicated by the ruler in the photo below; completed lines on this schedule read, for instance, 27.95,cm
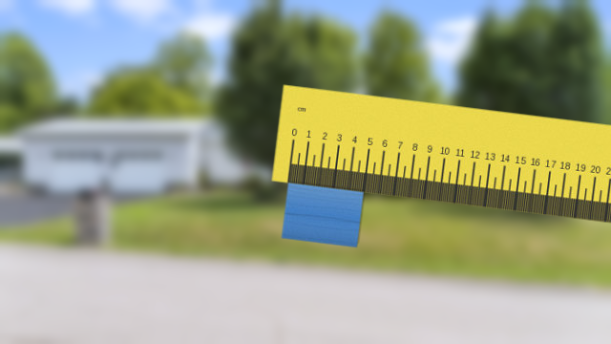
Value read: 5,cm
